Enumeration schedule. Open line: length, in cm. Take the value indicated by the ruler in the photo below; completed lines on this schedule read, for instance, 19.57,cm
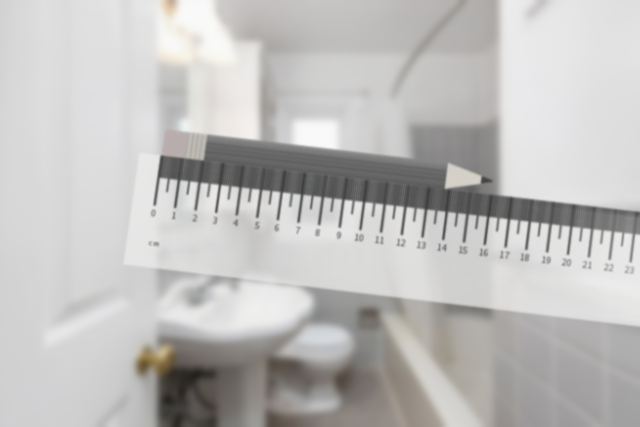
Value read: 16,cm
